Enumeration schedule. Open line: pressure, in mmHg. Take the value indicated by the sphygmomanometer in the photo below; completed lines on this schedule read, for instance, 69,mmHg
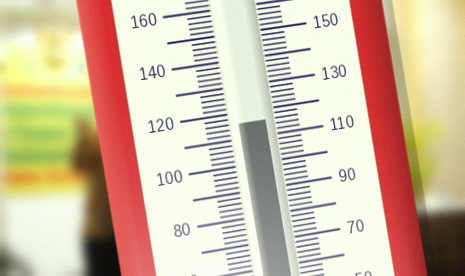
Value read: 116,mmHg
